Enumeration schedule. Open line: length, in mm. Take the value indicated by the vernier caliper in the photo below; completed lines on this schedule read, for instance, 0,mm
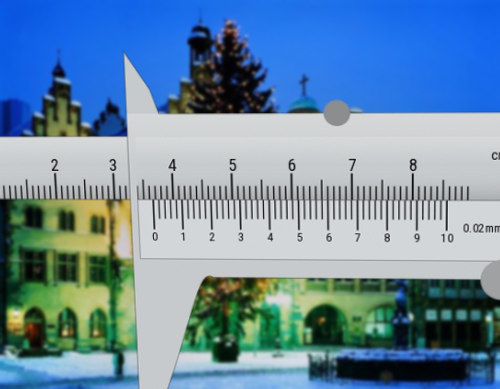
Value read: 36.6,mm
